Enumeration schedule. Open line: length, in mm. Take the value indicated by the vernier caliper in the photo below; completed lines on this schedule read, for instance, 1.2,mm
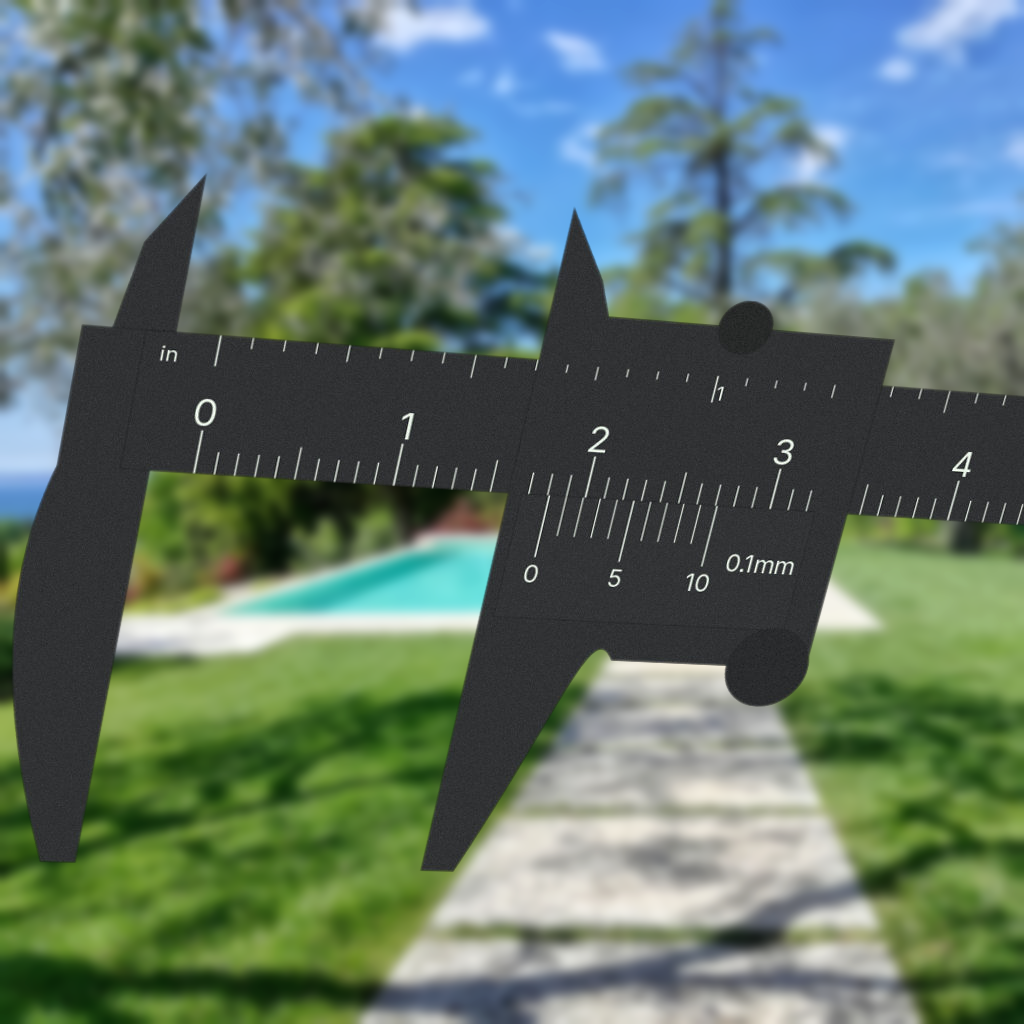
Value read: 18.1,mm
